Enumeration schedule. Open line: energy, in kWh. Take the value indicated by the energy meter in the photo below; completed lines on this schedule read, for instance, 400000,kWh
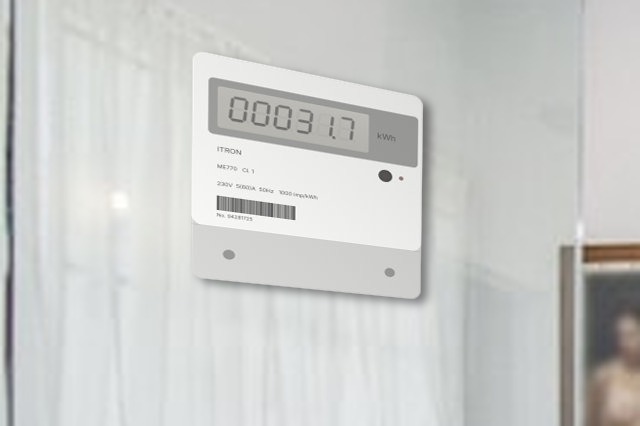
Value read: 31.7,kWh
